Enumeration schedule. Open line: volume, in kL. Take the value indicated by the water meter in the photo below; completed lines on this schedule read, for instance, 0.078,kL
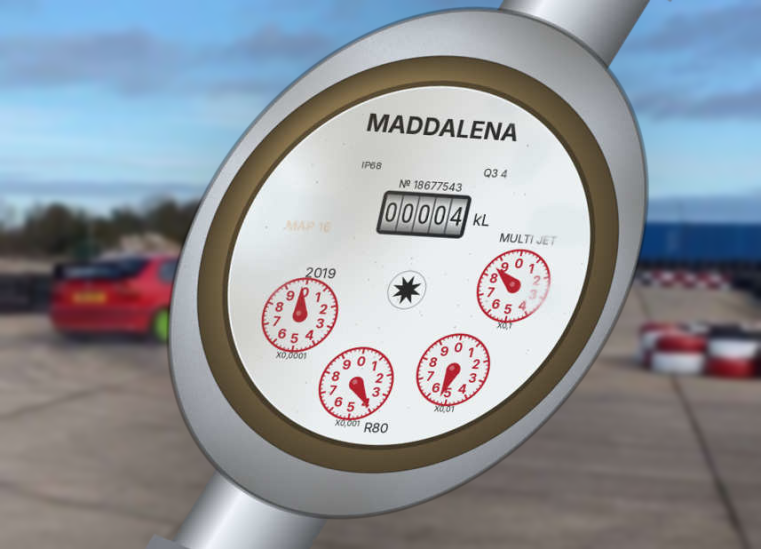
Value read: 4.8539,kL
